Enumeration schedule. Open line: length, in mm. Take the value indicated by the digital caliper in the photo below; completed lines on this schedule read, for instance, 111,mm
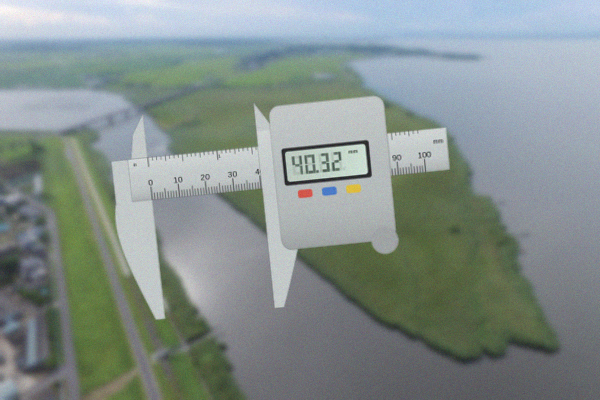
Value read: 40.32,mm
